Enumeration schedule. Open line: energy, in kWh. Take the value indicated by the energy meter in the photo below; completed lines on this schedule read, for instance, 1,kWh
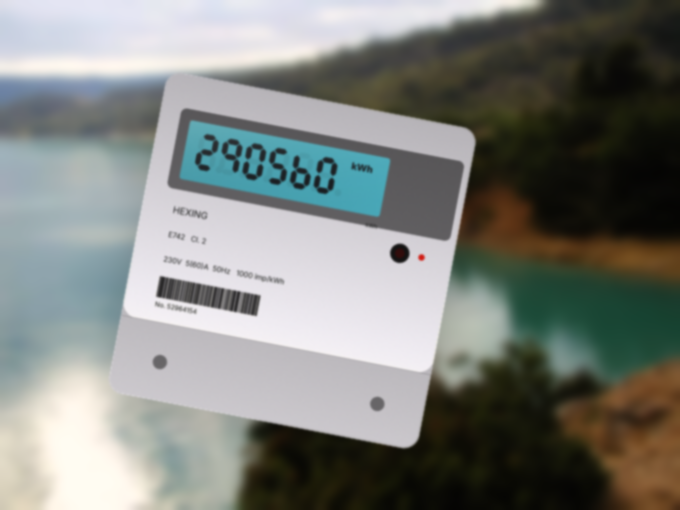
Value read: 290560,kWh
